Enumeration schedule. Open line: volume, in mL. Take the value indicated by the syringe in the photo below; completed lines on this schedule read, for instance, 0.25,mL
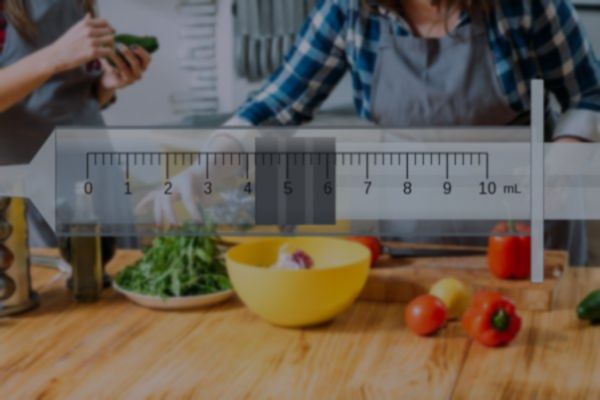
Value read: 4.2,mL
